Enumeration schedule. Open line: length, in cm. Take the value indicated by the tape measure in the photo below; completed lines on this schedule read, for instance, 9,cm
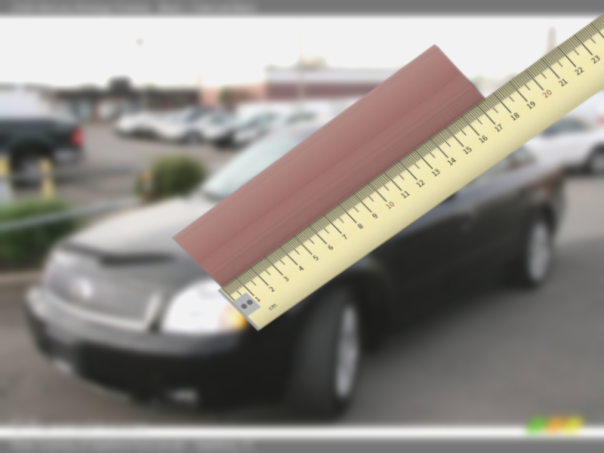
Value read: 17.5,cm
